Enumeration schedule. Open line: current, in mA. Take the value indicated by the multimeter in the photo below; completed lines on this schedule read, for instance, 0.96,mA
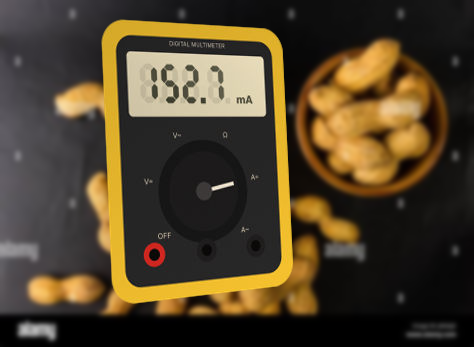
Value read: 152.7,mA
